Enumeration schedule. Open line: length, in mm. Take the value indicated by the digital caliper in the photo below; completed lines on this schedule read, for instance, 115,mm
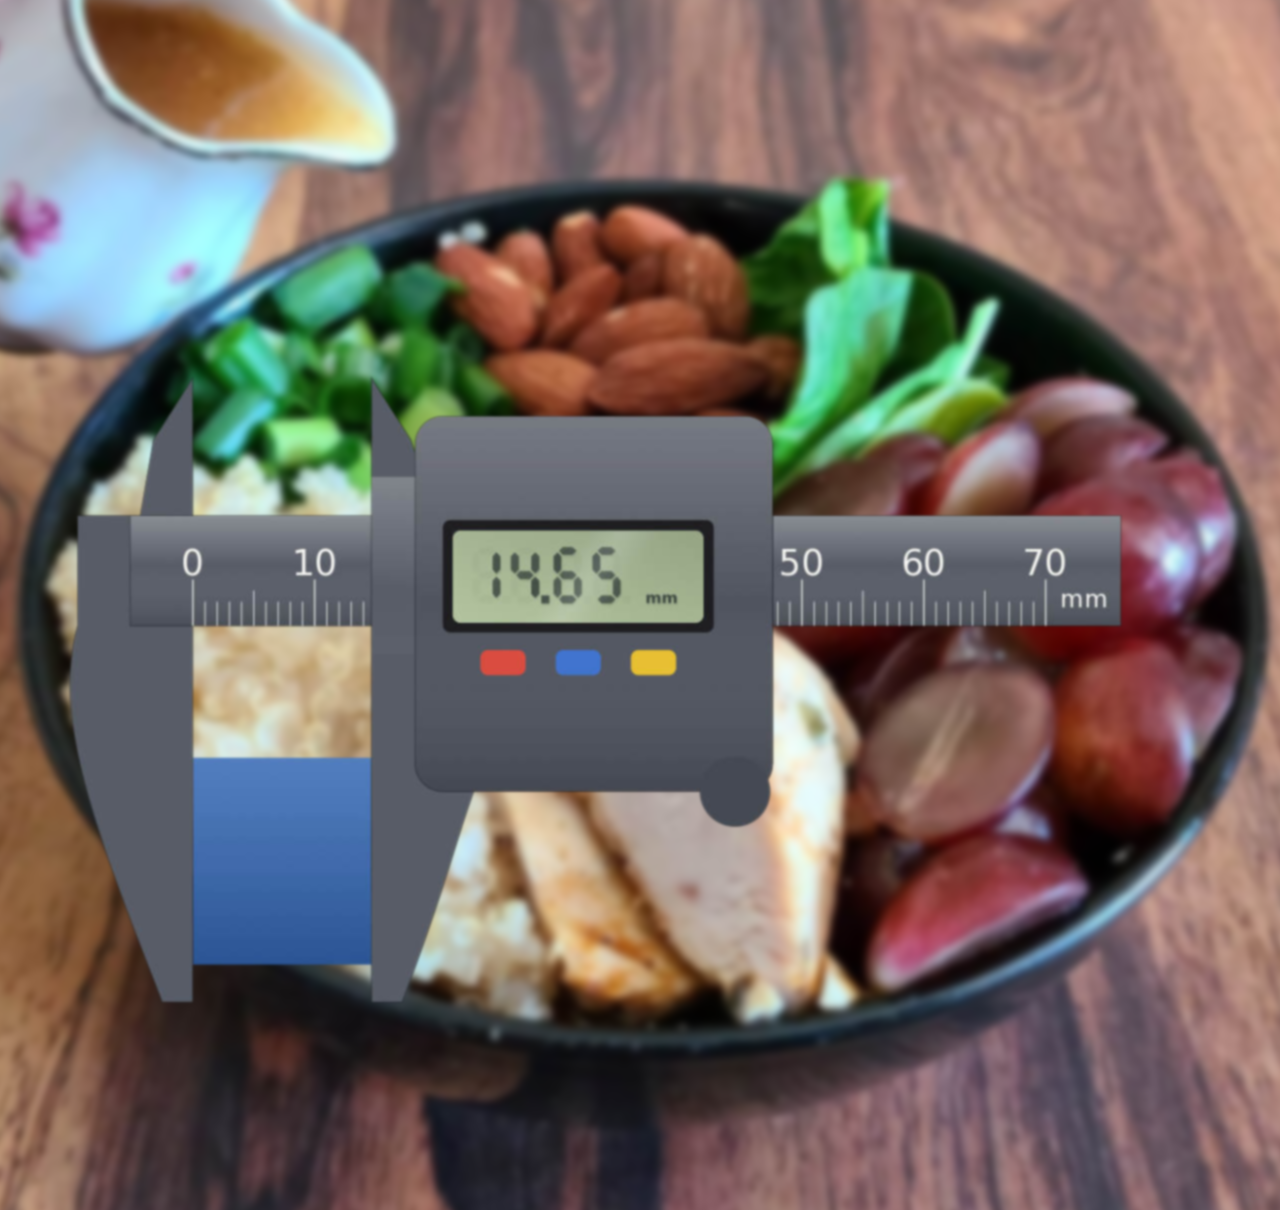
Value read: 14.65,mm
